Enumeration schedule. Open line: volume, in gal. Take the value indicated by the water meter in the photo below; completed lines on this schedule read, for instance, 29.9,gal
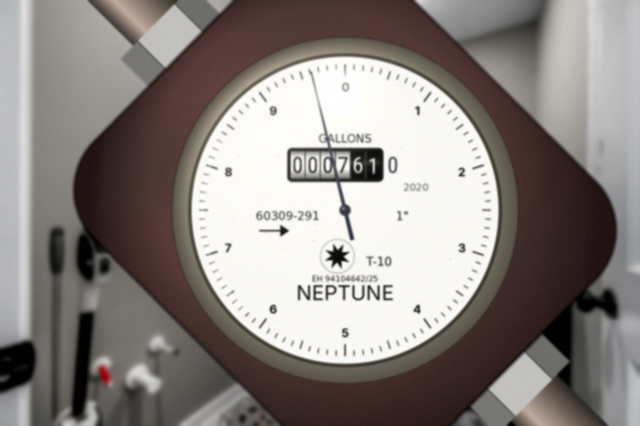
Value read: 7609.6,gal
